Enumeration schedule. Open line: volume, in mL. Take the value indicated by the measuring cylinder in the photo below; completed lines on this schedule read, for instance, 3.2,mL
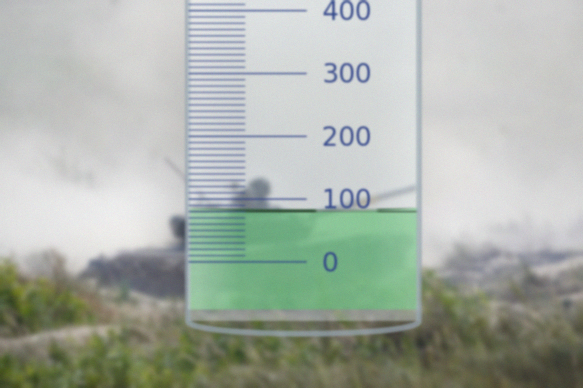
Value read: 80,mL
